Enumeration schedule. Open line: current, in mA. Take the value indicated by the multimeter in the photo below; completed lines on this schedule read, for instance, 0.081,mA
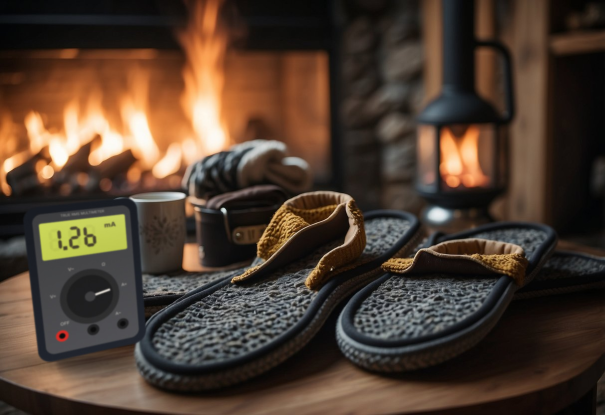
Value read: 1.26,mA
